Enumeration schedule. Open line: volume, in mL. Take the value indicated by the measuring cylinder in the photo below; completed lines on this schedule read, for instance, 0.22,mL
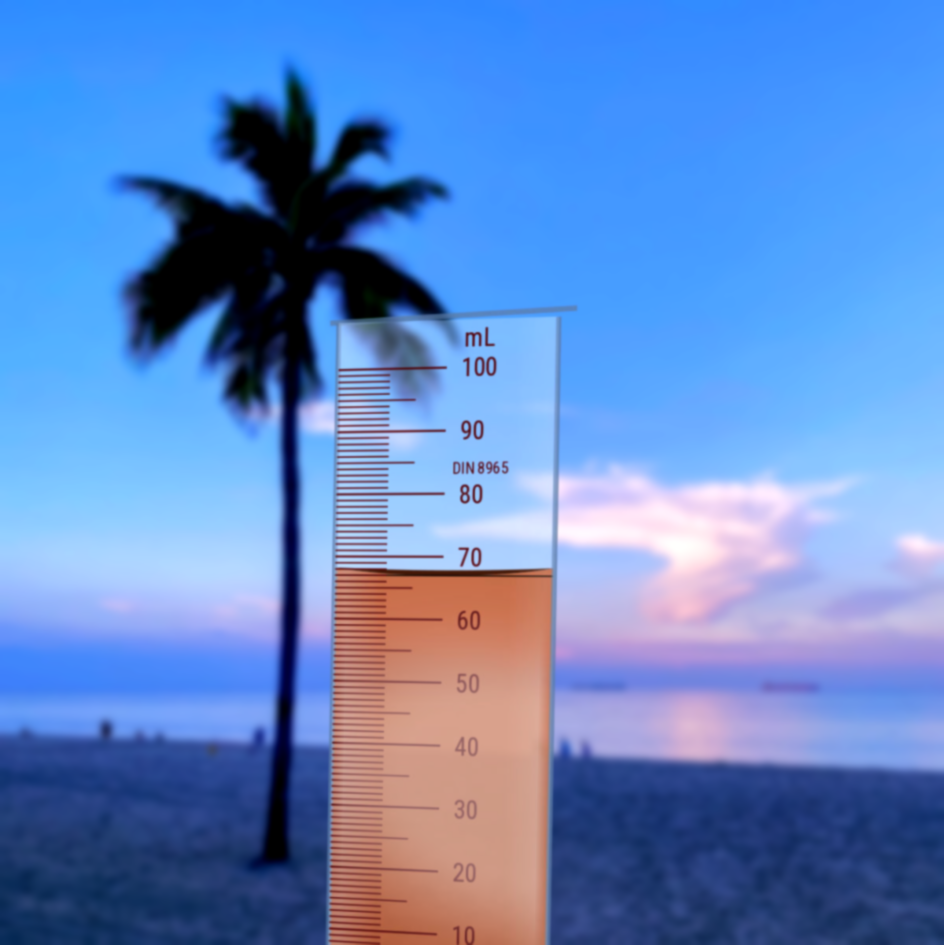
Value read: 67,mL
